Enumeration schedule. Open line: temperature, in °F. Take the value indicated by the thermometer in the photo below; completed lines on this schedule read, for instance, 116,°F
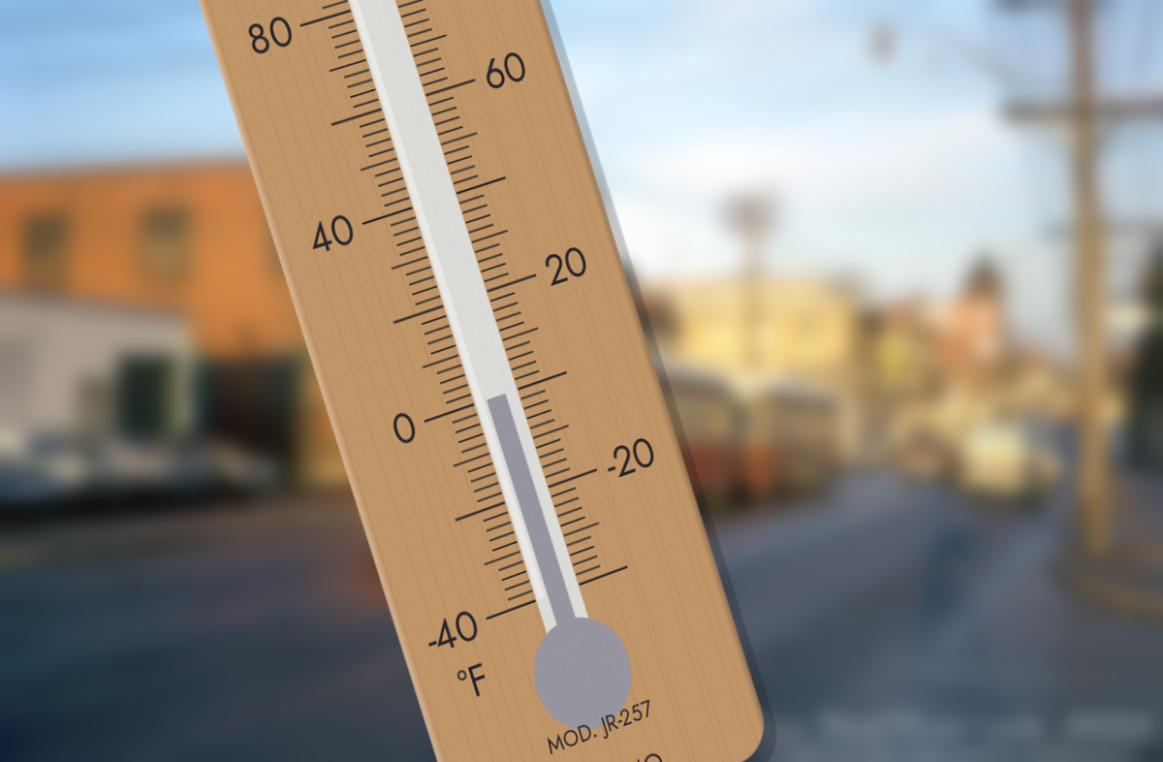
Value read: 0,°F
